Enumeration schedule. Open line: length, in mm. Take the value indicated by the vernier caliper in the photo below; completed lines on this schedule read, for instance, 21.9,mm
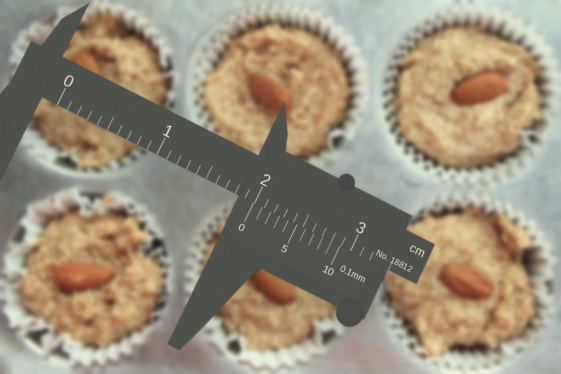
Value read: 19.9,mm
